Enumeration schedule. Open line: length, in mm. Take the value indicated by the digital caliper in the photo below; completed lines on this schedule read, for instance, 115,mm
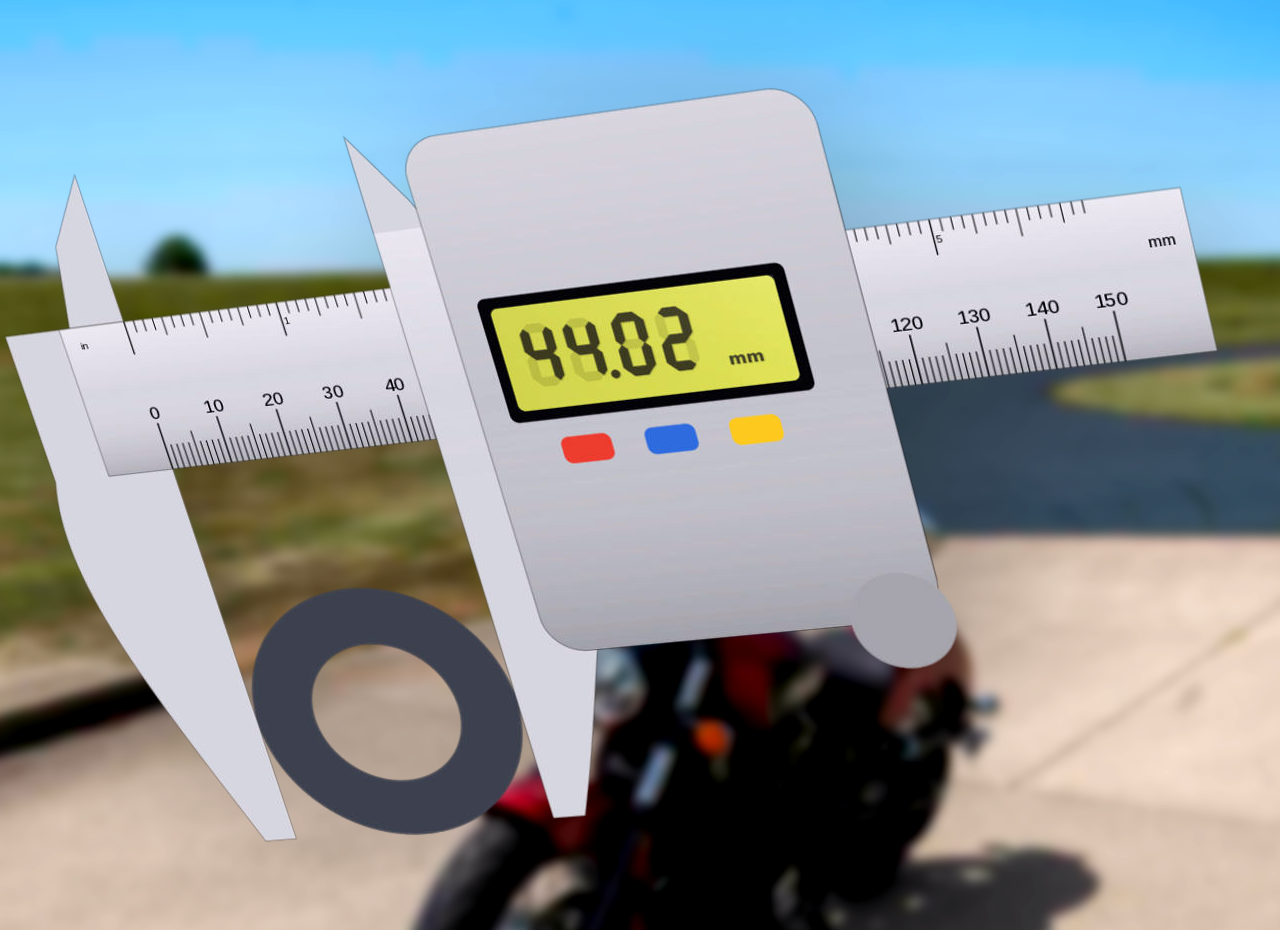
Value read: 44.02,mm
